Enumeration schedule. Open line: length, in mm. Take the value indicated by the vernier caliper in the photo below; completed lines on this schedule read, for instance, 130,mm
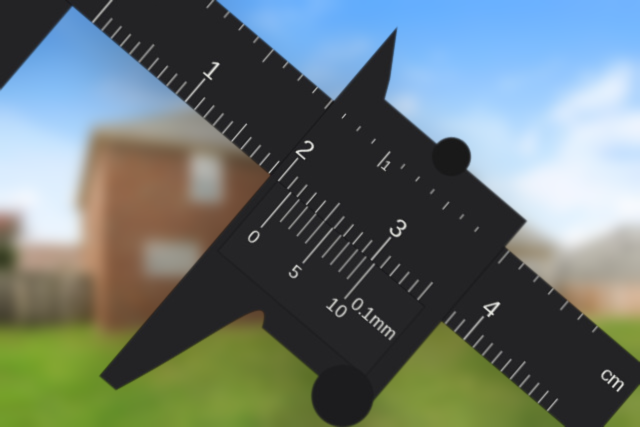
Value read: 21.4,mm
